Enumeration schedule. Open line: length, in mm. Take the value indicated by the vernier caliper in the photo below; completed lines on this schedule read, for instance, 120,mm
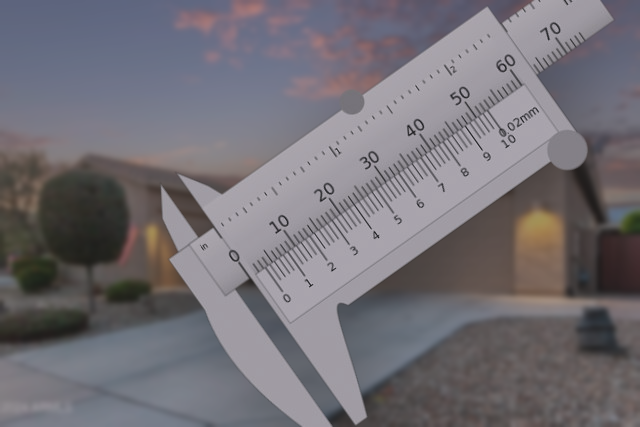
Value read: 3.4,mm
